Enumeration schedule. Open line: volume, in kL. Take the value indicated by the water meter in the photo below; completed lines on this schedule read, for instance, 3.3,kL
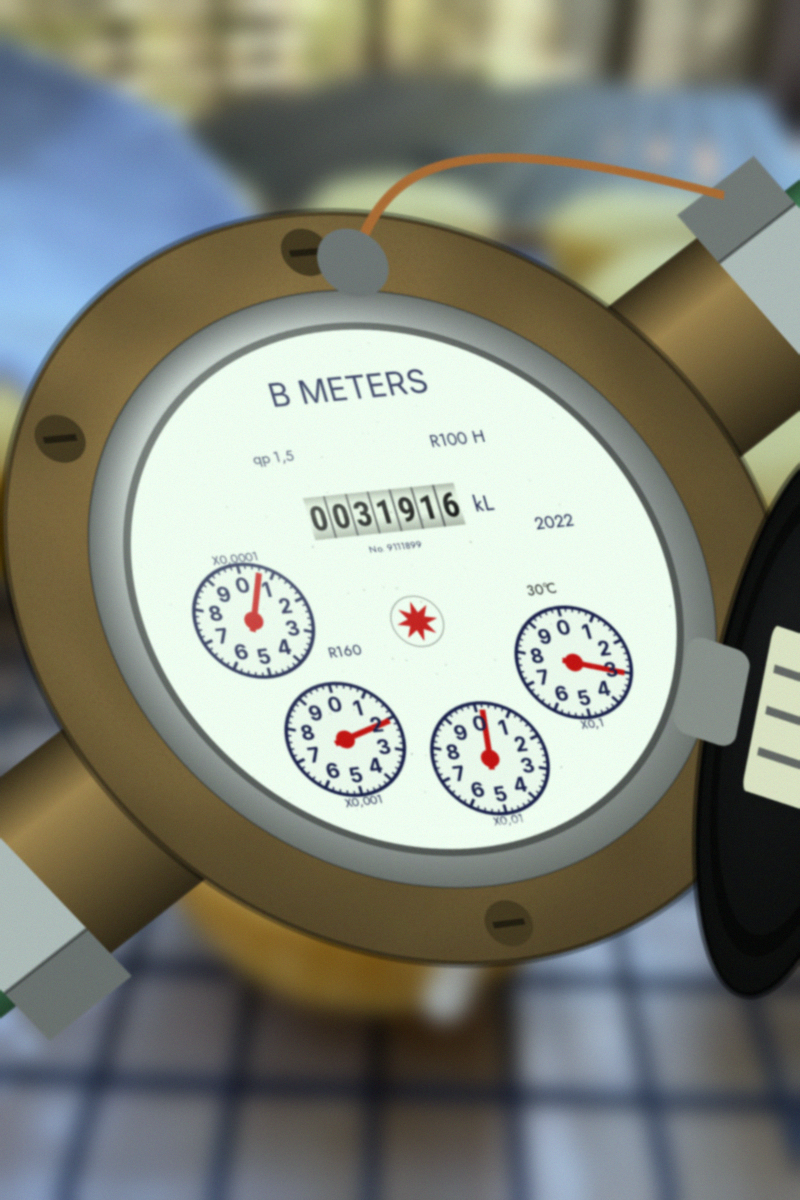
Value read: 31916.3020,kL
